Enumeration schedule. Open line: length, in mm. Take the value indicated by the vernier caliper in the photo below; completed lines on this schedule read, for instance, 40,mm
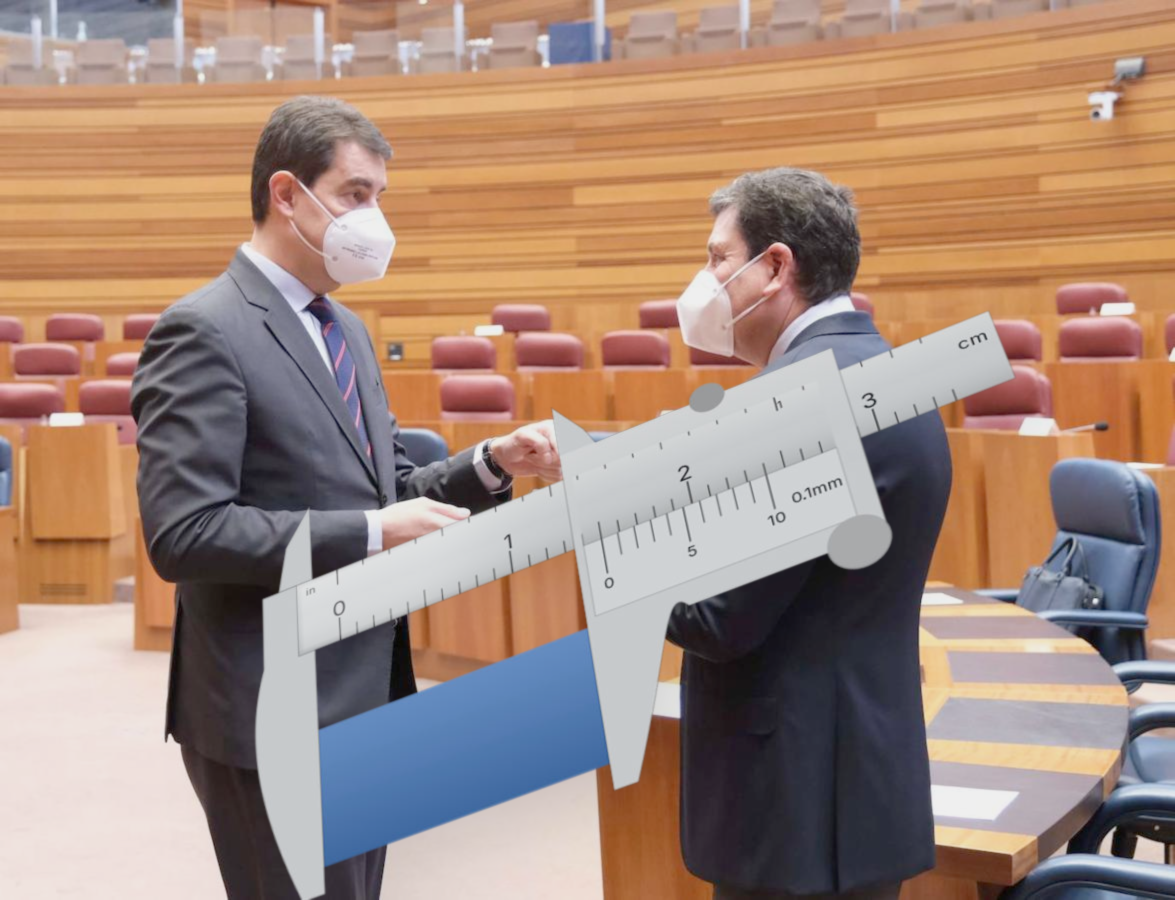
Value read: 15.0,mm
